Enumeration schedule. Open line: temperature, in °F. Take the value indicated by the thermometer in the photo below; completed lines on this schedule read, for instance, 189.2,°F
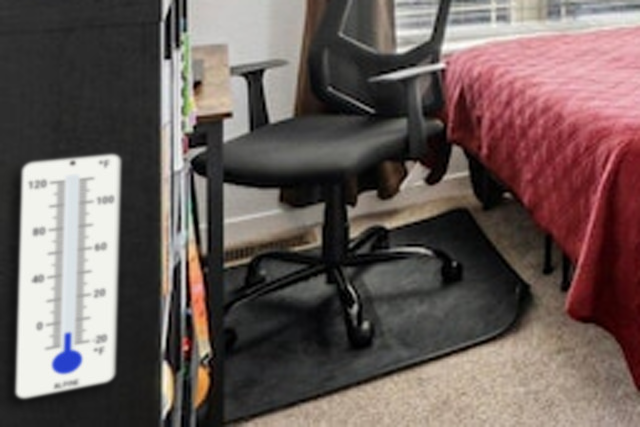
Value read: -10,°F
